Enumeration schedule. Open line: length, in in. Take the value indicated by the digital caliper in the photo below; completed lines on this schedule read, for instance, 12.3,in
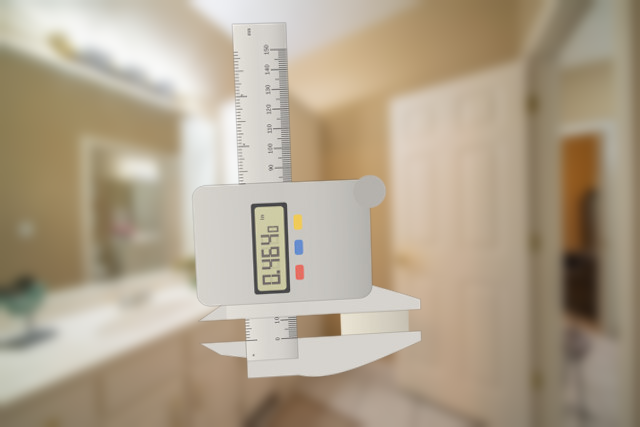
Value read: 0.4640,in
